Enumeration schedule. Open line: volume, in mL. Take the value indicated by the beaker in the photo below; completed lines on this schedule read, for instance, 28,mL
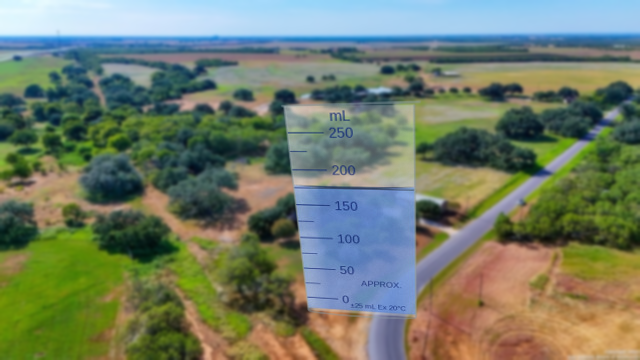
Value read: 175,mL
